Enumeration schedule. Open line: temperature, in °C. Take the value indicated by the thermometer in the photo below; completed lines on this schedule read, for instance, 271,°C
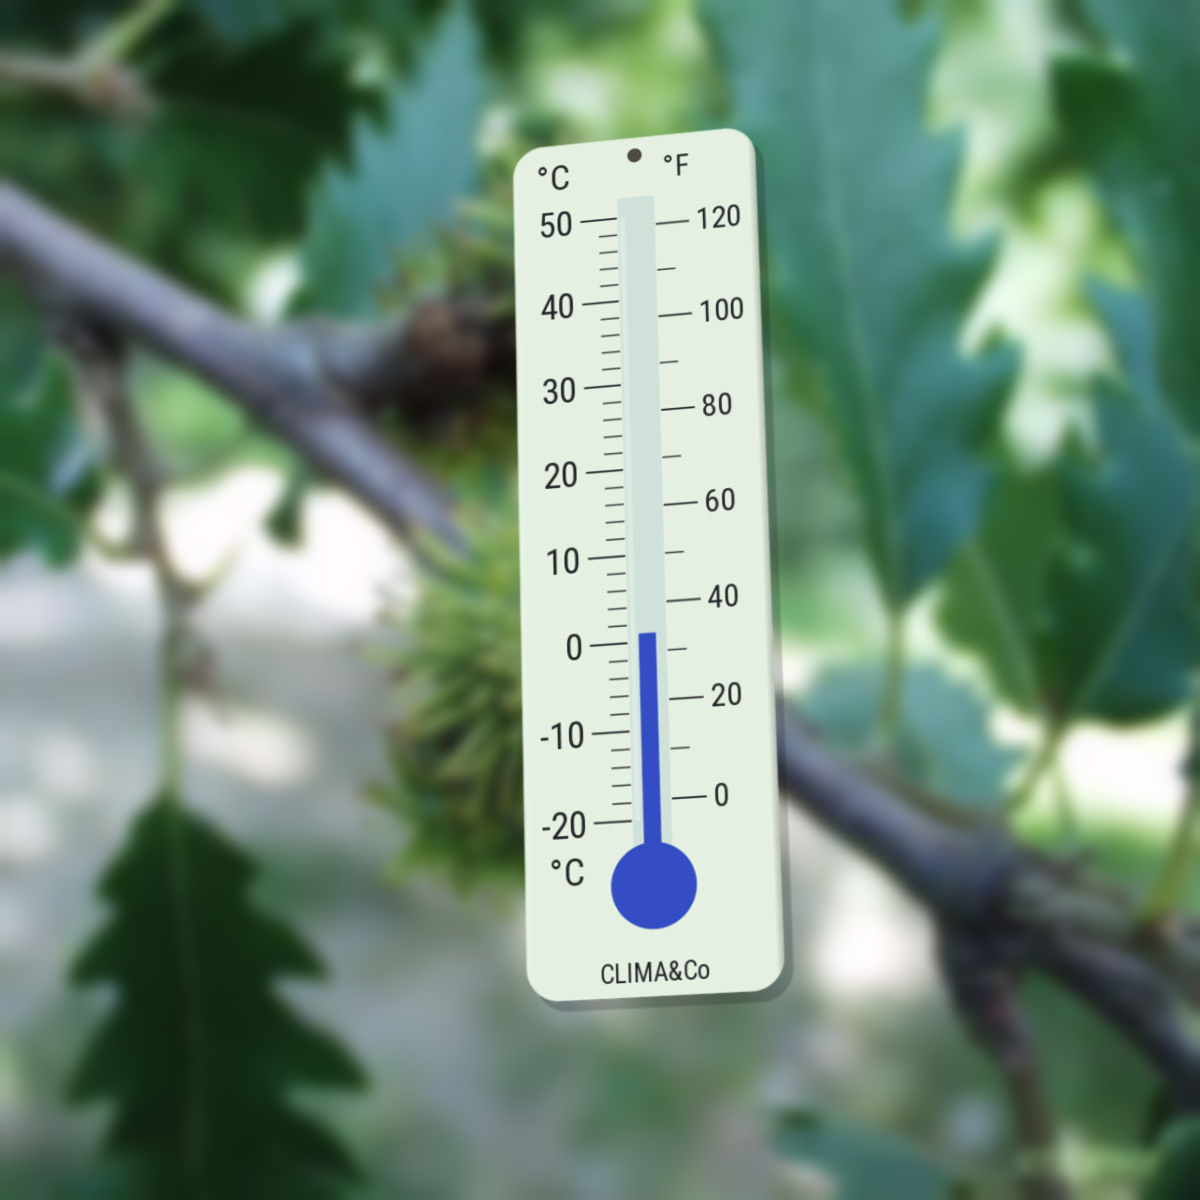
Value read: 1,°C
